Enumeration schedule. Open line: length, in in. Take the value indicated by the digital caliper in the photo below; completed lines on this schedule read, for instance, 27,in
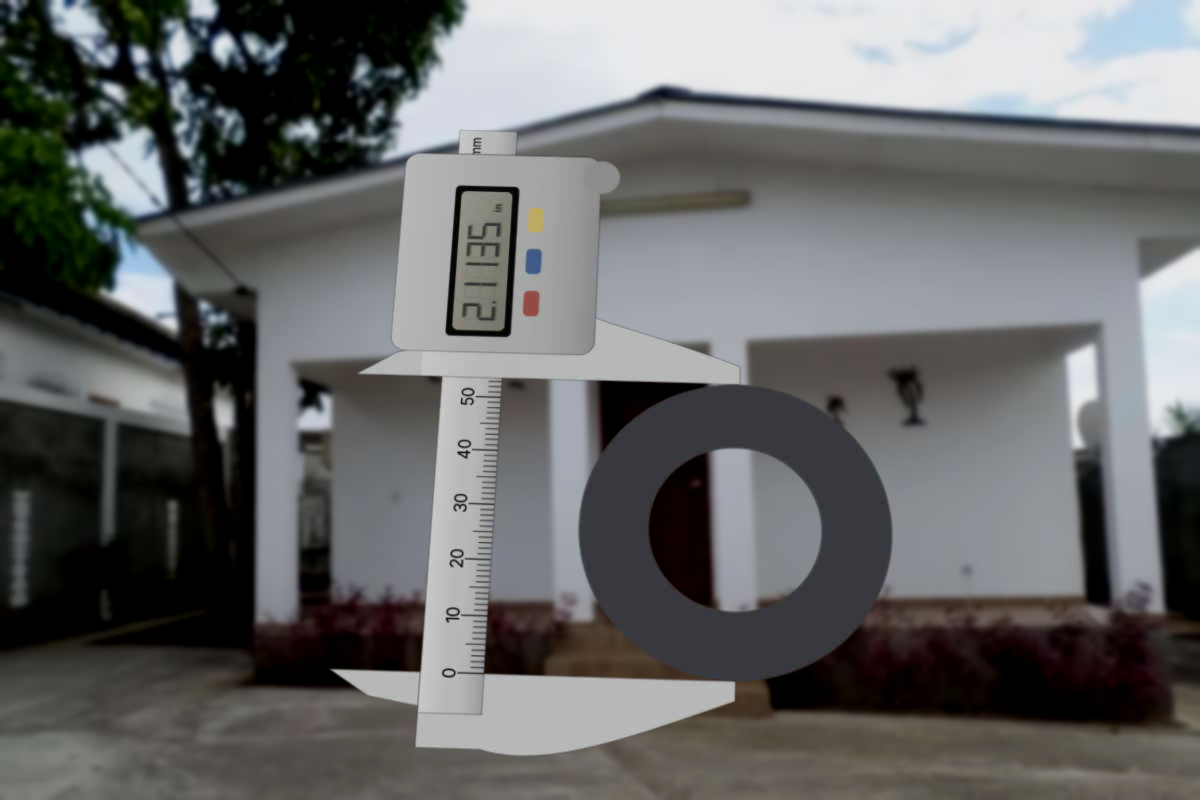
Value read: 2.1135,in
